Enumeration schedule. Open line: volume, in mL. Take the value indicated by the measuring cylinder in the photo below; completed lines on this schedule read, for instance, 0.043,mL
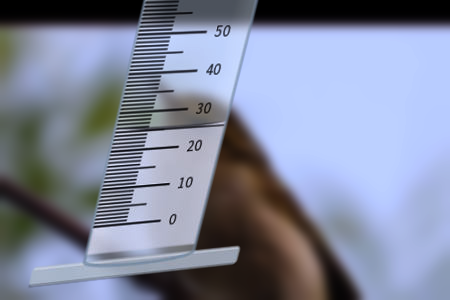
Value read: 25,mL
